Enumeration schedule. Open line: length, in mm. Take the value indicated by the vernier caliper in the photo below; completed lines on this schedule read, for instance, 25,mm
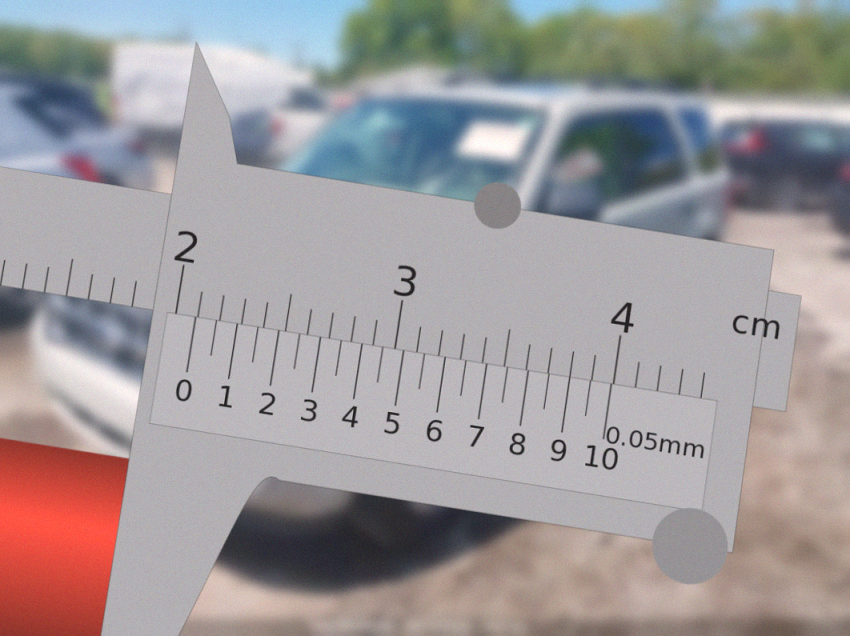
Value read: 20.90,mm
